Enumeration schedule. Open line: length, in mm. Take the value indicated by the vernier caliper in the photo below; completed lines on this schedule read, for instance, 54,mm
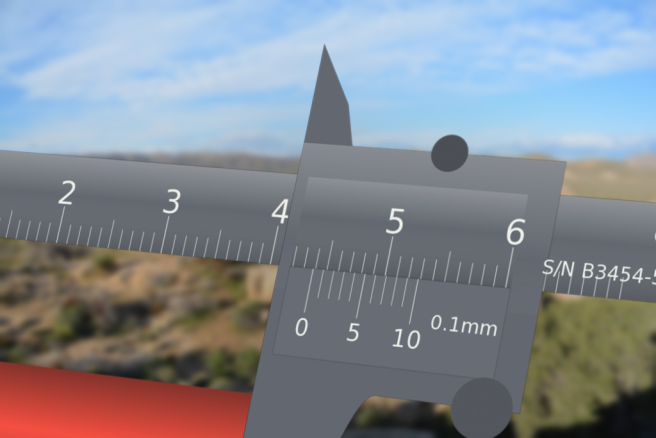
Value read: 43.8,mm
